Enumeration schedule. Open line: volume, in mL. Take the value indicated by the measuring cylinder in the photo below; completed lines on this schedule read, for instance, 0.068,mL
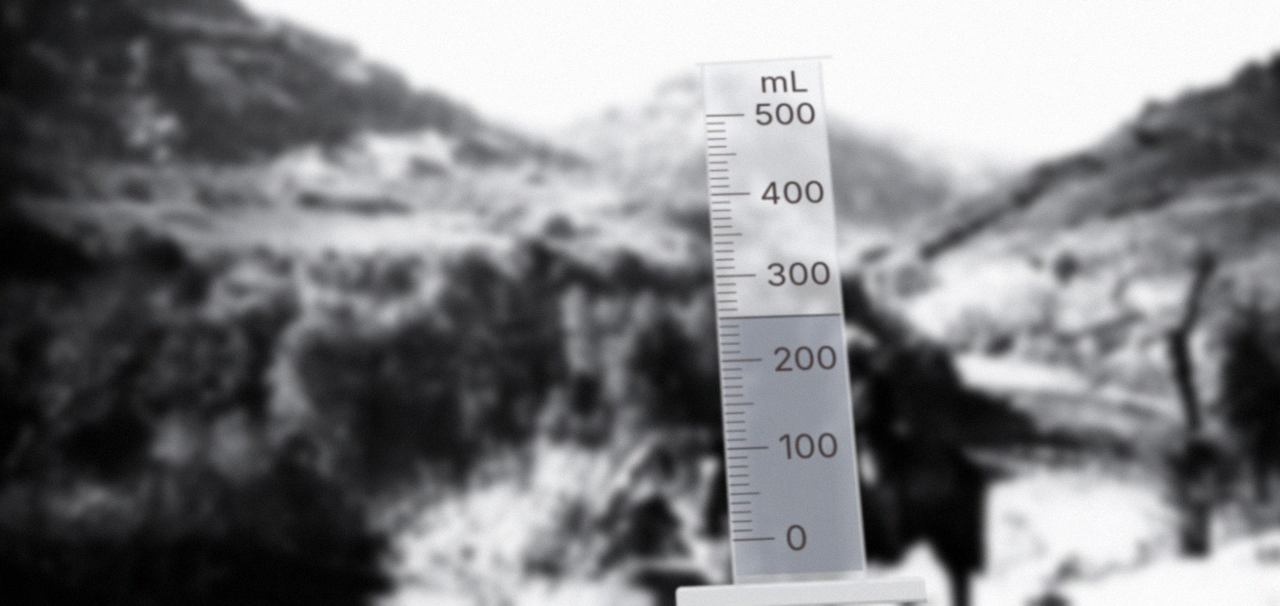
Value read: 250,mL
